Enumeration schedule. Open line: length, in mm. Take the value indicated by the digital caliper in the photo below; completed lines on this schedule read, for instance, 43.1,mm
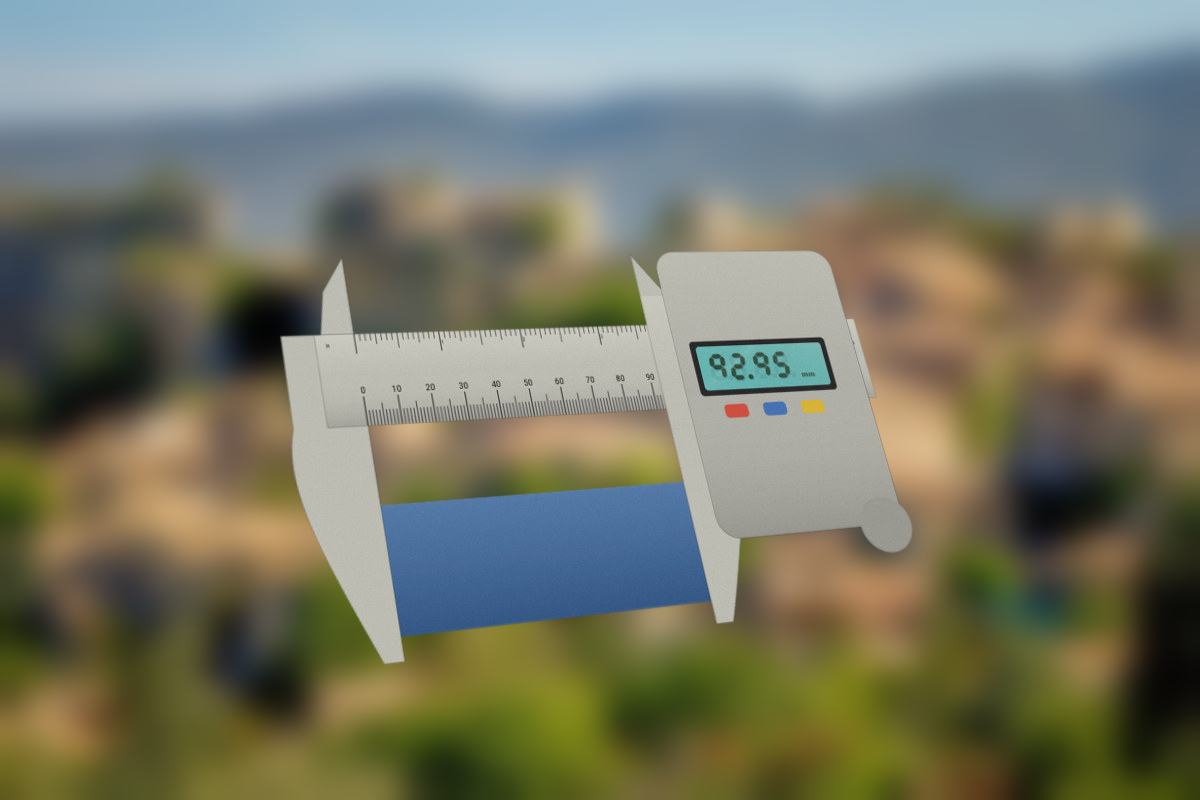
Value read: 92.95,mm
